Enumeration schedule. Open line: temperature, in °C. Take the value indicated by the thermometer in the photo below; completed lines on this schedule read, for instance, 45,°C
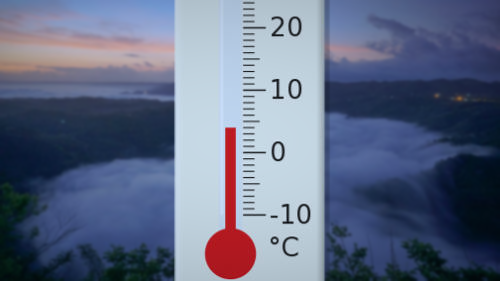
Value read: 4,°C
